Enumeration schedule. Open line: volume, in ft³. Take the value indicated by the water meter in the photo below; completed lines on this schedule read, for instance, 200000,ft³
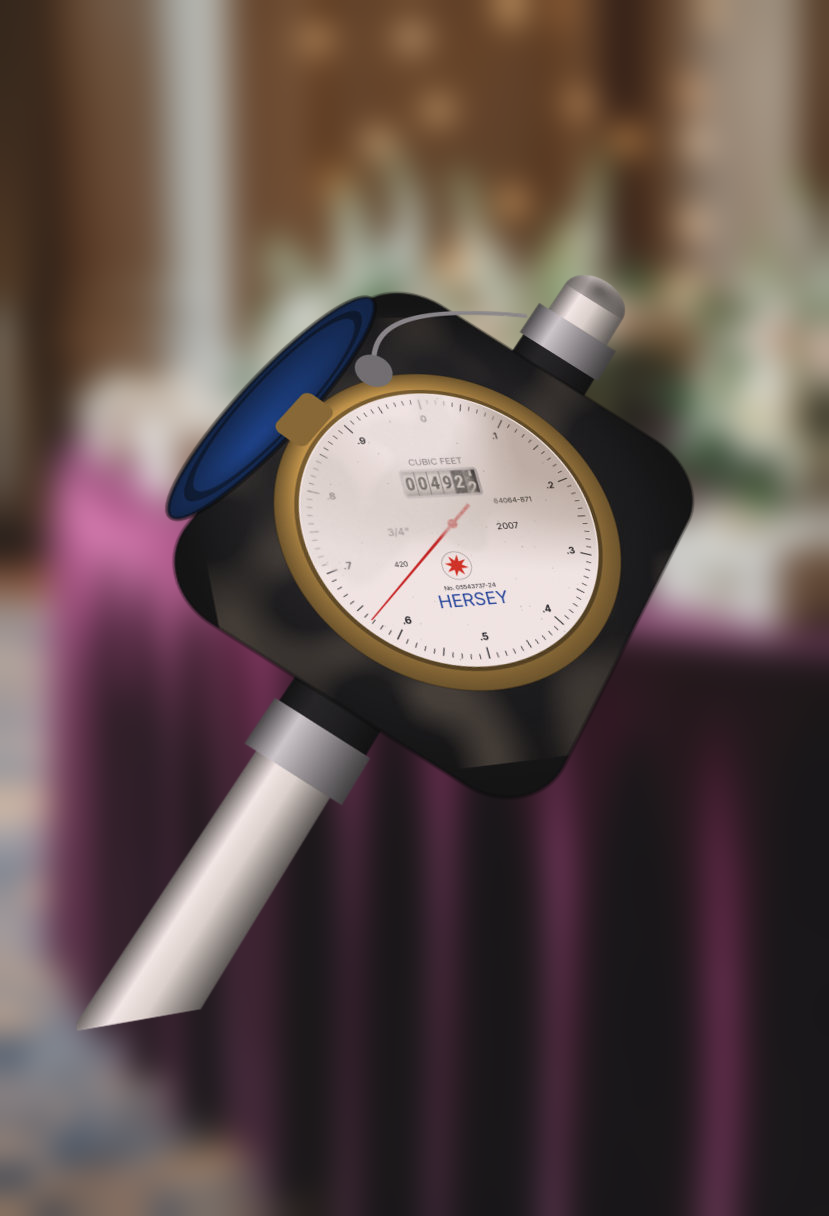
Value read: 4921.63,ft³
